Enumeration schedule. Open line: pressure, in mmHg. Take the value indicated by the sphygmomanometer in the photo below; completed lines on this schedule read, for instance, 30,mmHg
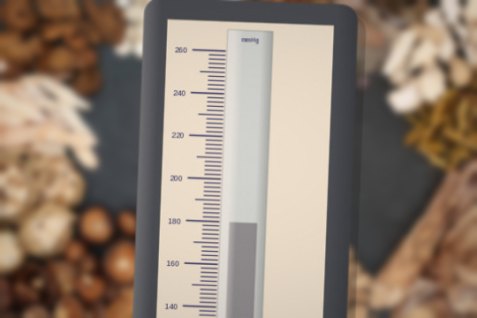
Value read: 180,mmHg
